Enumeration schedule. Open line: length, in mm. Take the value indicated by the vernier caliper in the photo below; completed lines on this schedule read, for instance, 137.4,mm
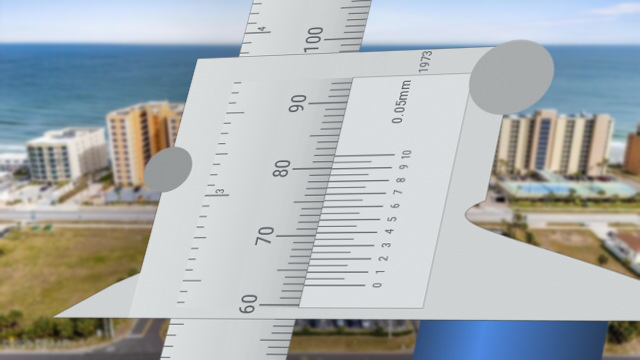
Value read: 62.8,mm
